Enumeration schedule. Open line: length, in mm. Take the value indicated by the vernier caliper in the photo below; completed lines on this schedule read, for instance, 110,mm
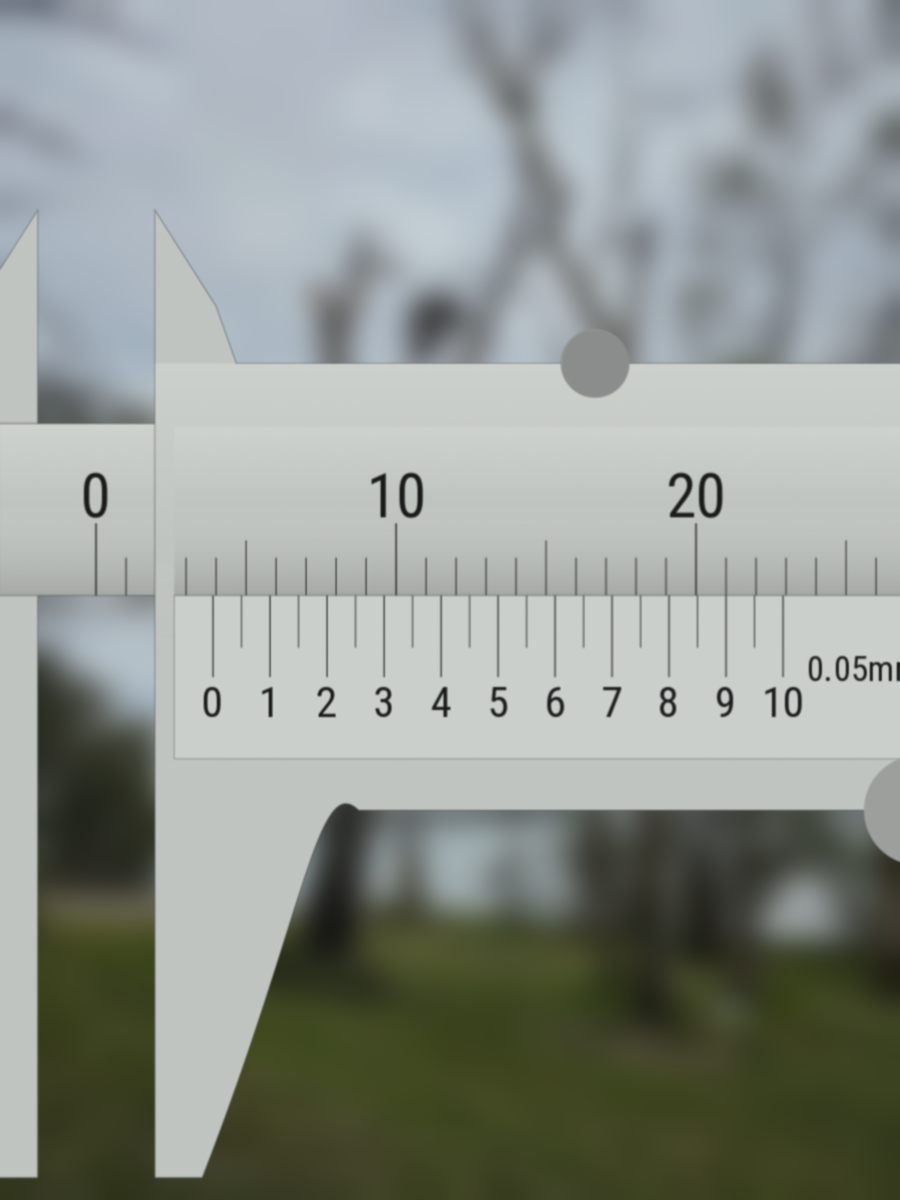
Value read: 3.90,mm
